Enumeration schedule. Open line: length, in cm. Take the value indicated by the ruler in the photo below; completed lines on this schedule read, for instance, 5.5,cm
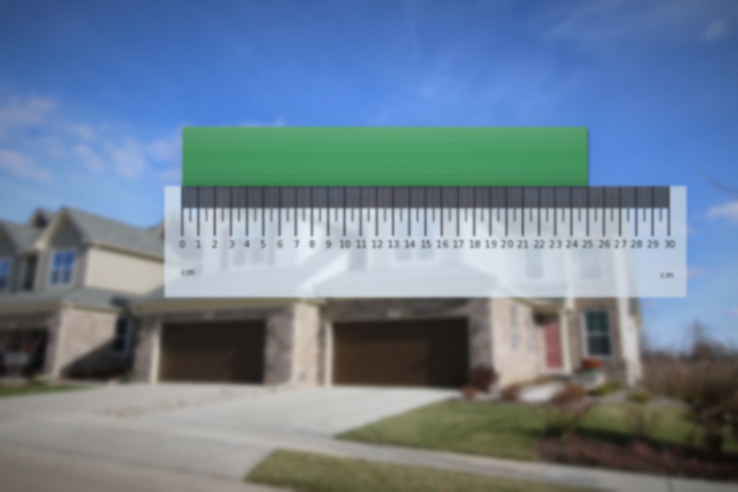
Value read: 25,cm
